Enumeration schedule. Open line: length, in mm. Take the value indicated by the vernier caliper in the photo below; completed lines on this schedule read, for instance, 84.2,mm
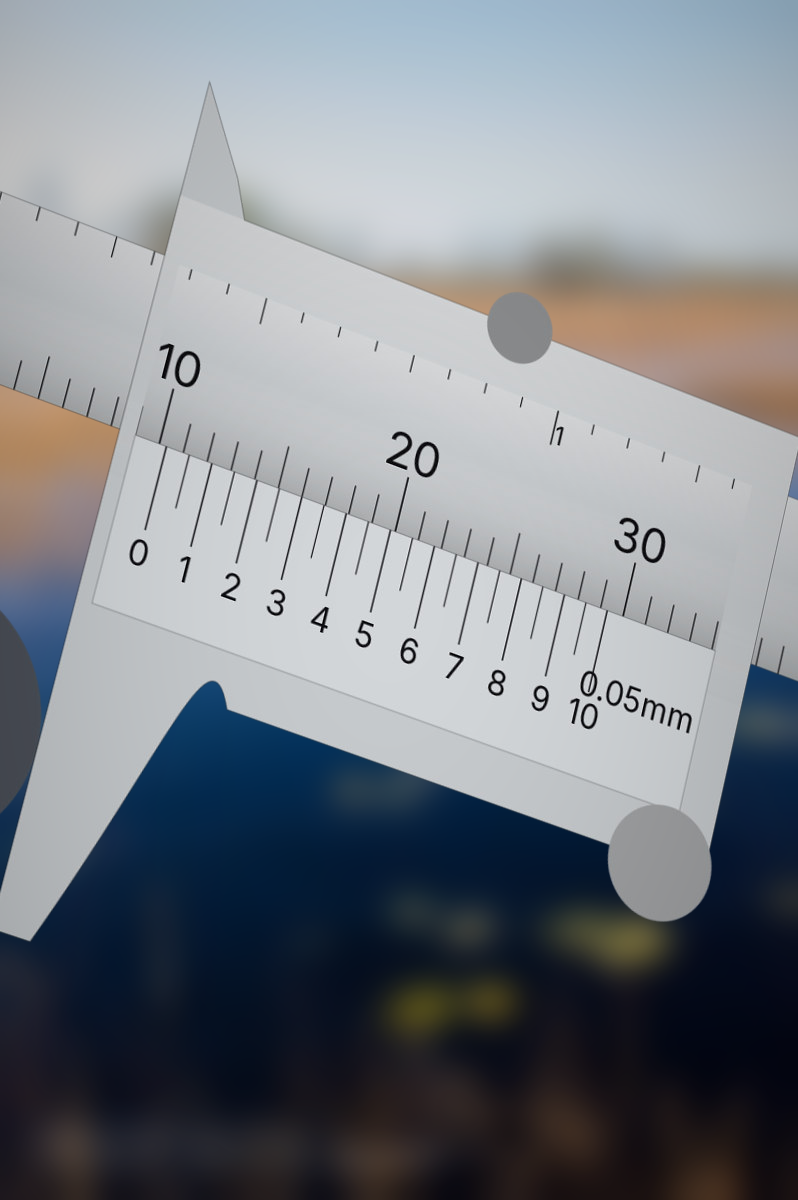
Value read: 10.30,mm
